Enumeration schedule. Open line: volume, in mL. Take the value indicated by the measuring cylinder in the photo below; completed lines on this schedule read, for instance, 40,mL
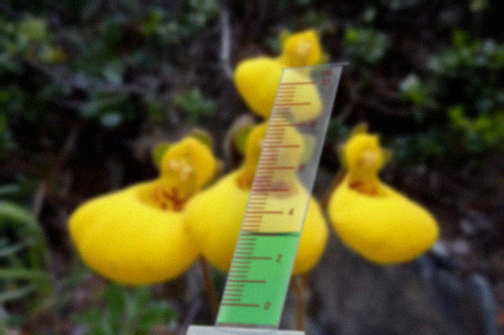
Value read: 3,mL
